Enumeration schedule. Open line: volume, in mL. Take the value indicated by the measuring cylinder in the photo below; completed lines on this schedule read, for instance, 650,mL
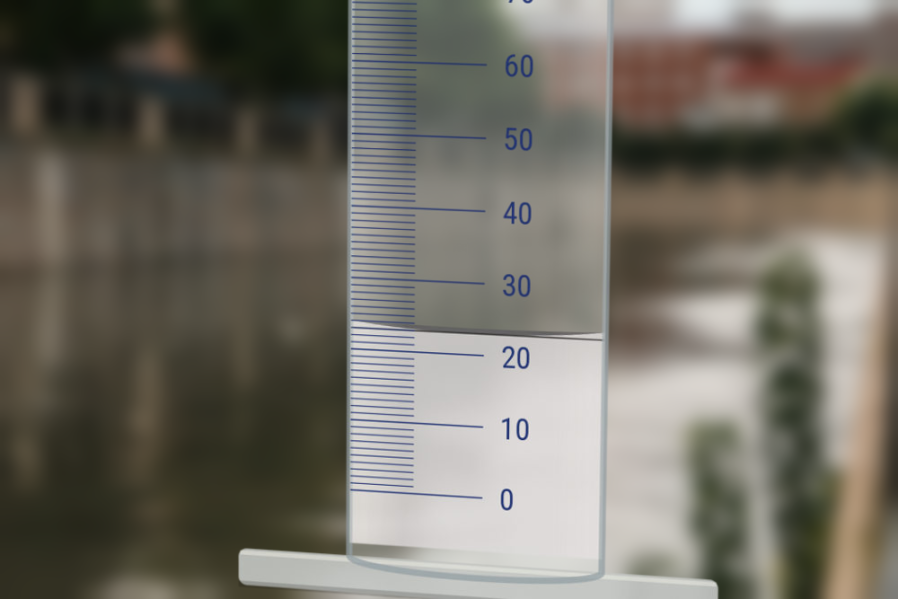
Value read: 23,mL
